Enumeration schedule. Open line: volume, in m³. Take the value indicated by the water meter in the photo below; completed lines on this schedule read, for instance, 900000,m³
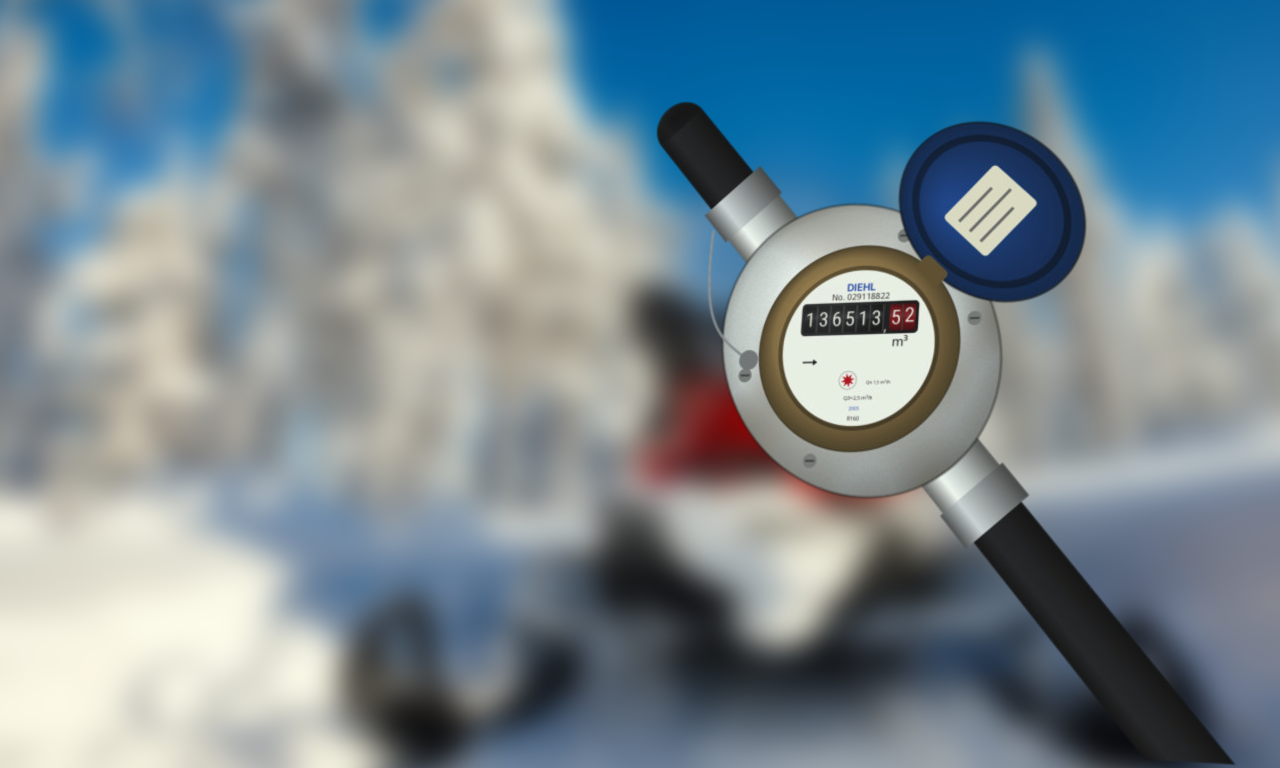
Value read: 136513.52,m³
